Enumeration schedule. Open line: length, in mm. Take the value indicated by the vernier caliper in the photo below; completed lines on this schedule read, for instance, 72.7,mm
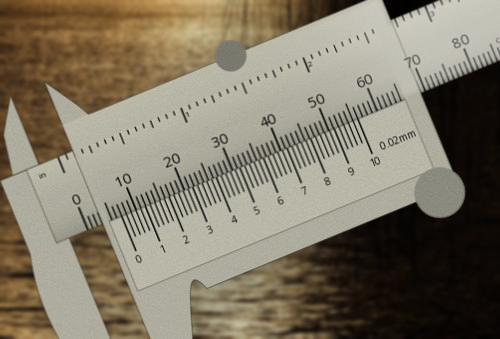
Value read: 7.0,mm
